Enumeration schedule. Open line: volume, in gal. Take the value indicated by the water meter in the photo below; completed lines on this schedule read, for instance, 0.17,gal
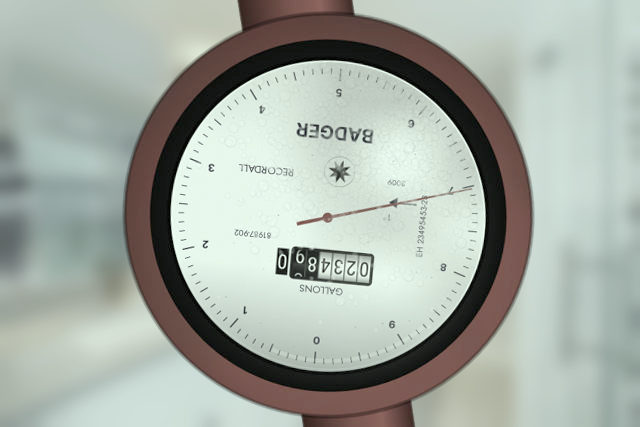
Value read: 234887.0,gal
